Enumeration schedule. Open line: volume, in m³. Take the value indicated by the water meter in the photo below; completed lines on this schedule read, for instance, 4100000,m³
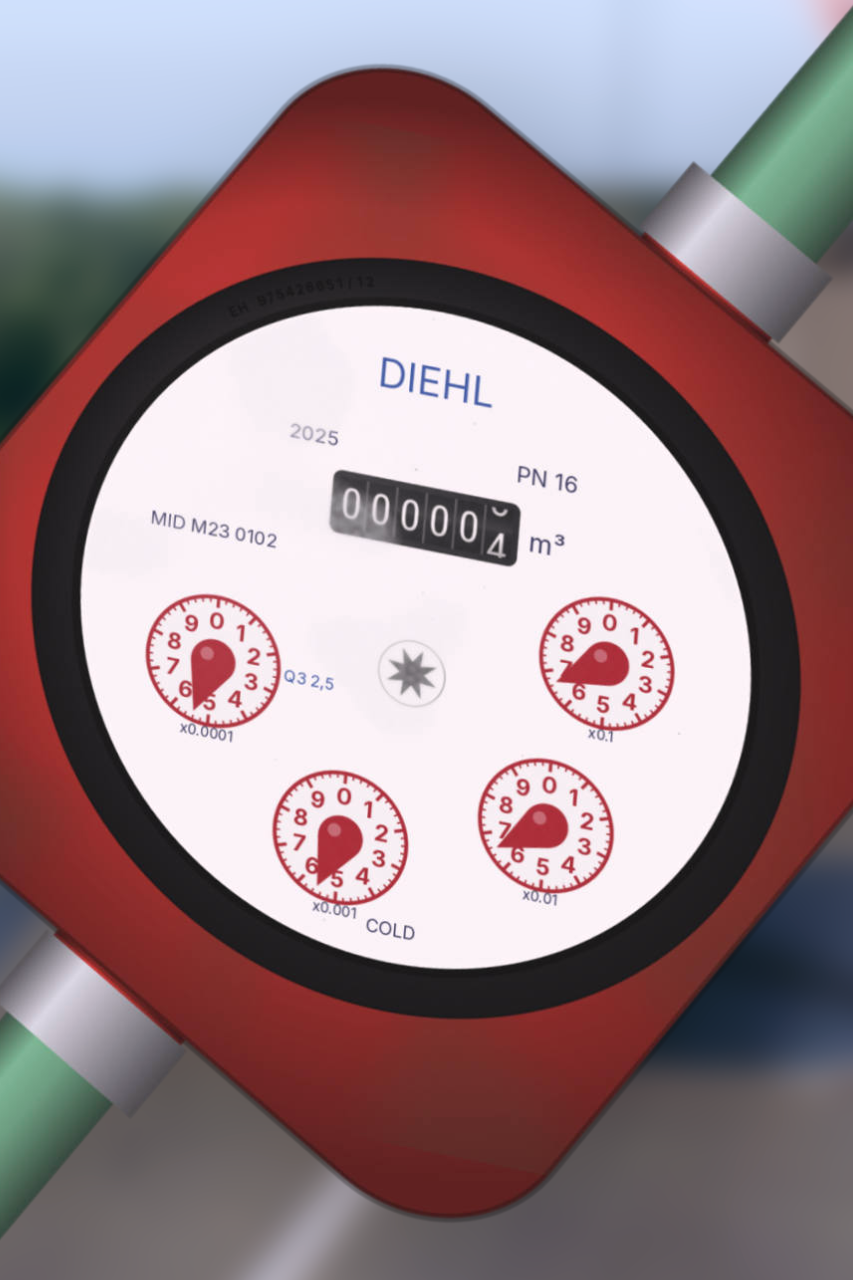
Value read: 3.6655,m³
